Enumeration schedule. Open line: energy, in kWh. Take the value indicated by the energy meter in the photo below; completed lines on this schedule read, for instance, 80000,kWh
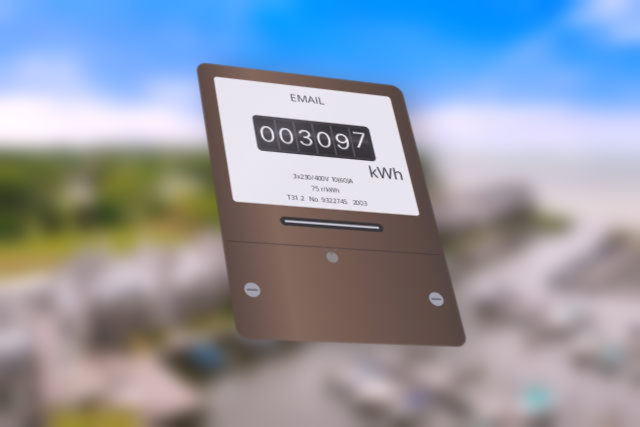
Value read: 3097,kWh
